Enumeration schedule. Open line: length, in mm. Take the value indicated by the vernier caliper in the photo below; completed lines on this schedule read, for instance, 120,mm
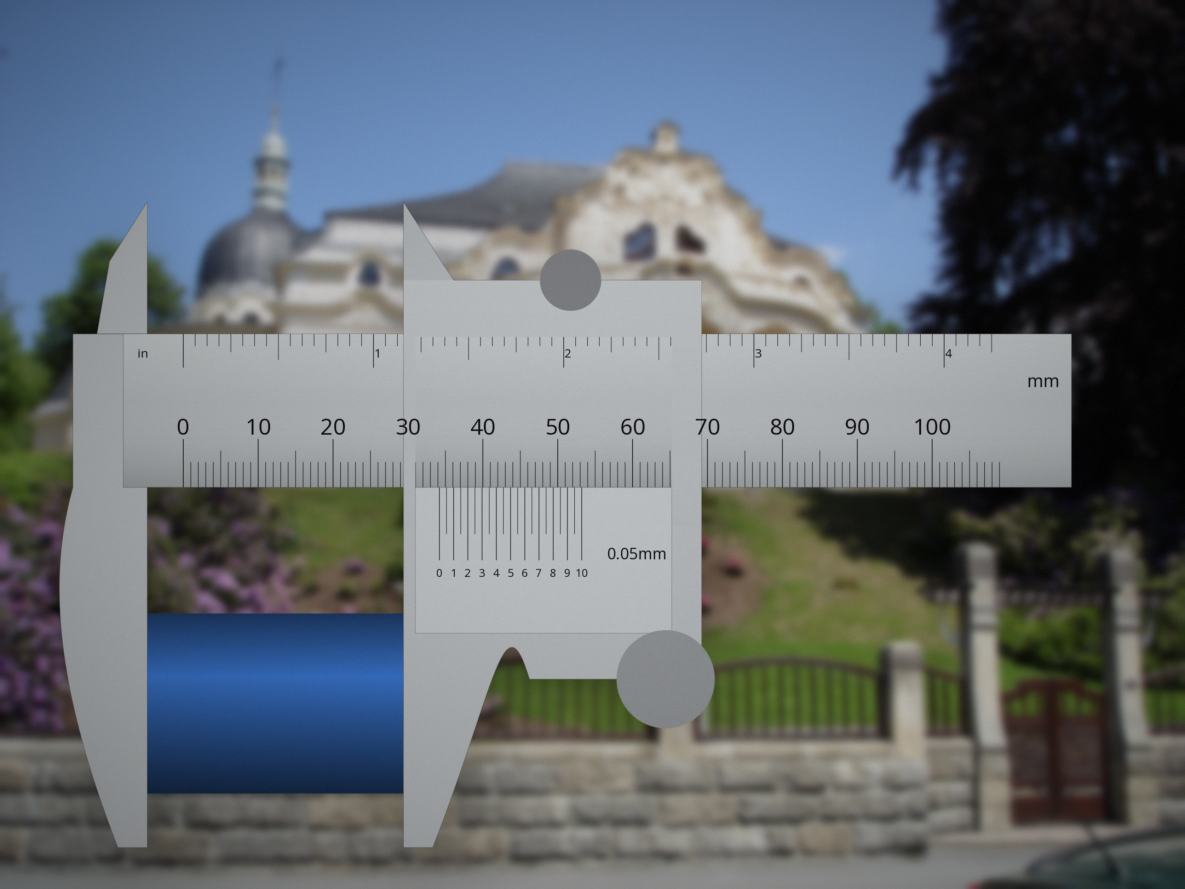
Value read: 34.2,mm
